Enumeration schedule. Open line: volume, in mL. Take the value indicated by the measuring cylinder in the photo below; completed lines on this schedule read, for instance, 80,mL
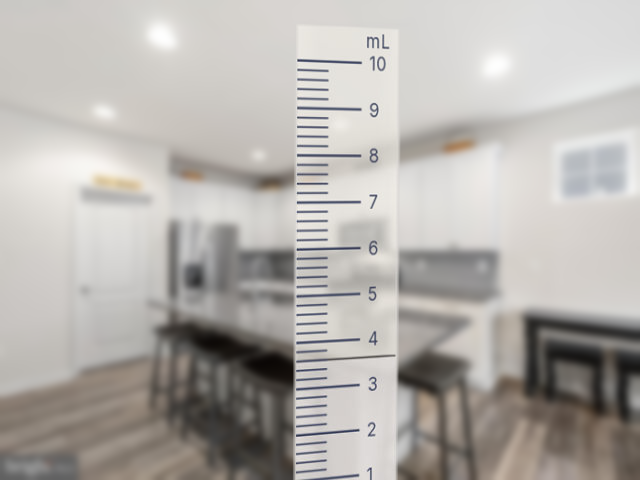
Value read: 3.6,mL
